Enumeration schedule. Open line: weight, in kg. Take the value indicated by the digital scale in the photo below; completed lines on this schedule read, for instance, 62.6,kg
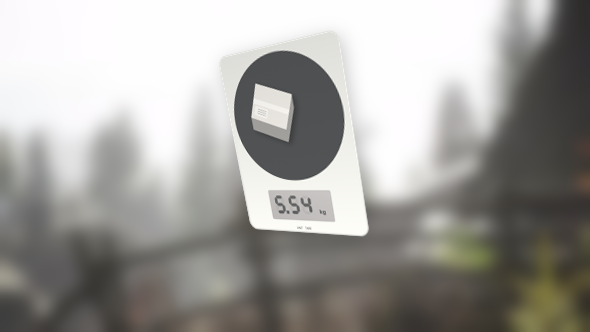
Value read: 5.54,kg
